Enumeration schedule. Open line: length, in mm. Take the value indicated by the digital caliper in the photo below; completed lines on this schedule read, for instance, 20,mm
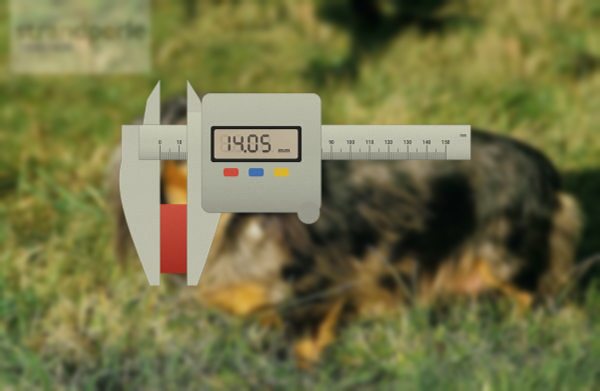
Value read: 14.05,mm
